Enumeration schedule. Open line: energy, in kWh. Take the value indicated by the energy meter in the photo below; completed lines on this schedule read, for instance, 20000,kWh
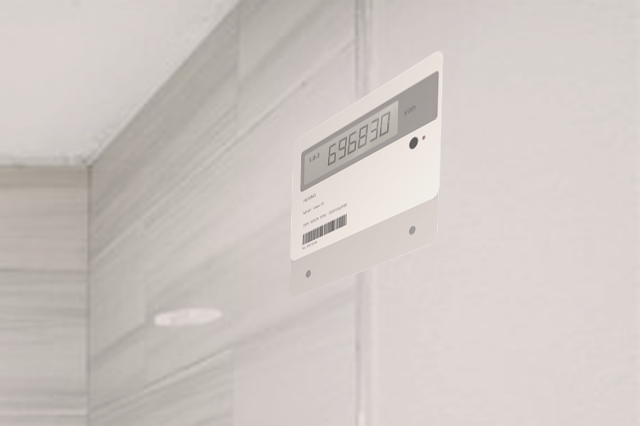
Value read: 696830,kWh
